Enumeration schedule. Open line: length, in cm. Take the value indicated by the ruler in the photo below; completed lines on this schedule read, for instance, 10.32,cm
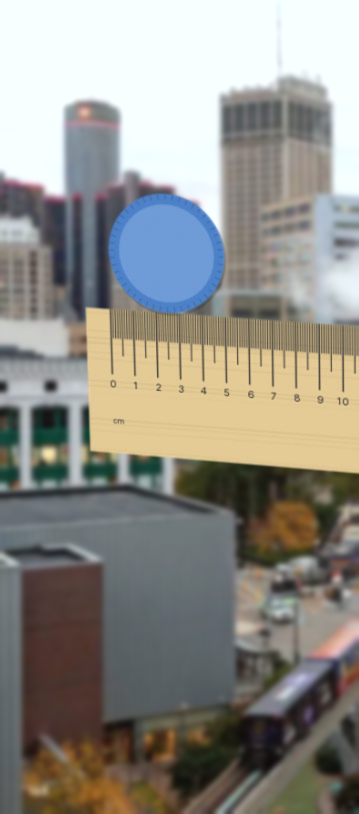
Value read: 5,cm
